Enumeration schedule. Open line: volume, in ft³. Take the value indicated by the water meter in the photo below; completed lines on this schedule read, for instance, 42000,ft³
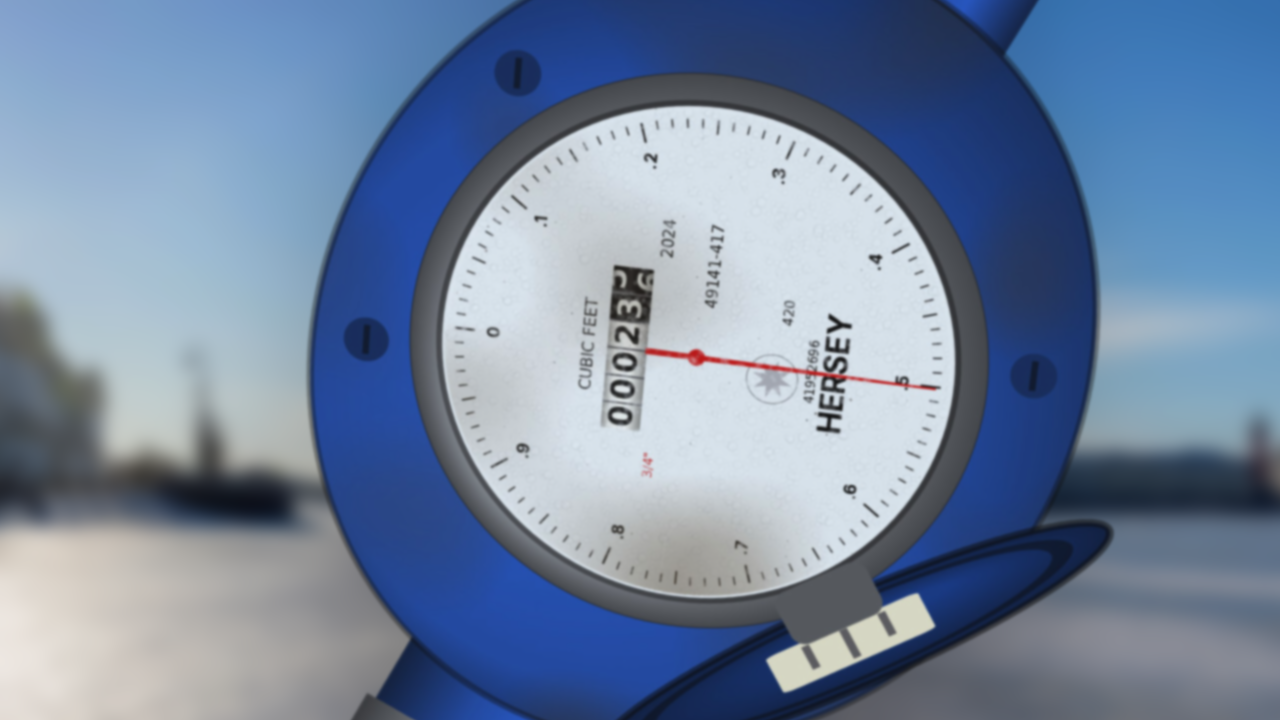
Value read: 235.50,ft³
